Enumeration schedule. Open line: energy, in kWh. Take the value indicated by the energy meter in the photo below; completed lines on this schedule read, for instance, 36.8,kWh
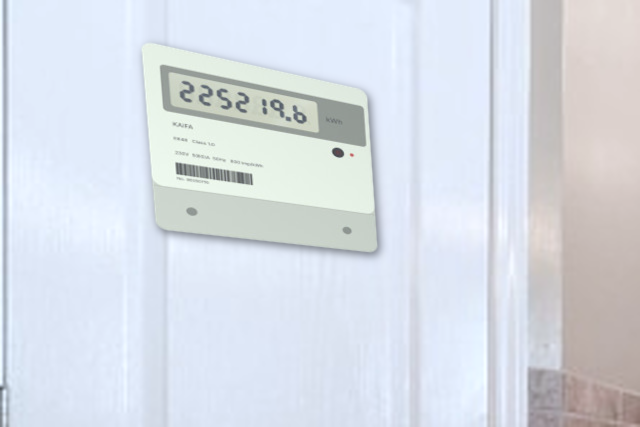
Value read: 225219.6,kWh
